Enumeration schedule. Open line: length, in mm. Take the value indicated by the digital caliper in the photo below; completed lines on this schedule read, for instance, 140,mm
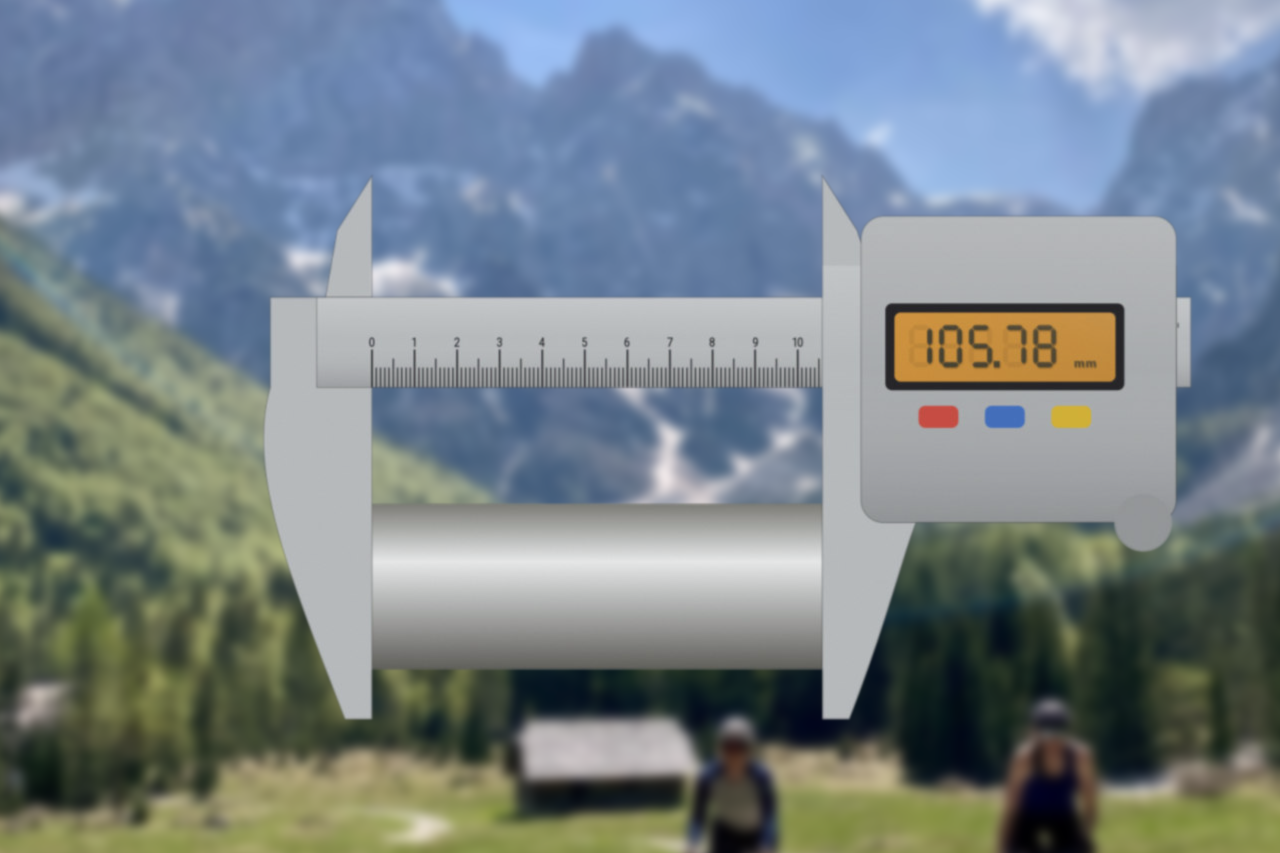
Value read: 105.78,mm
